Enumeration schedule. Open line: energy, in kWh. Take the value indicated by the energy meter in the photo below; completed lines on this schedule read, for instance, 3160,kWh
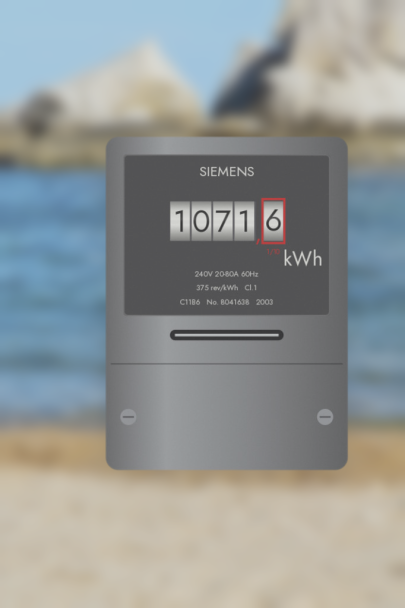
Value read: 1071.6,kWh
